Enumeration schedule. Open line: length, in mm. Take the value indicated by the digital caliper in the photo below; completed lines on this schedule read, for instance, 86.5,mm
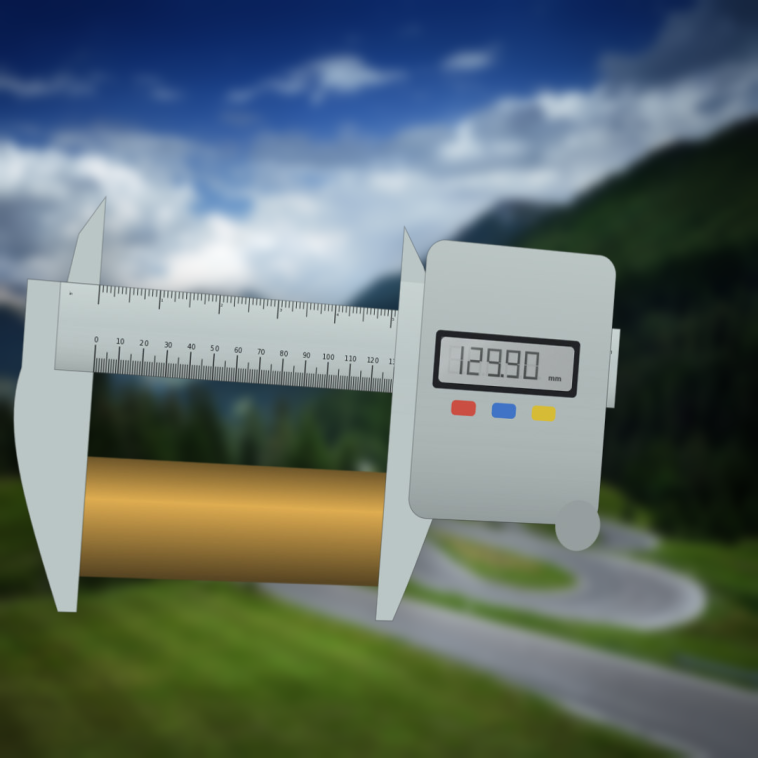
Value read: 129.90,mm
